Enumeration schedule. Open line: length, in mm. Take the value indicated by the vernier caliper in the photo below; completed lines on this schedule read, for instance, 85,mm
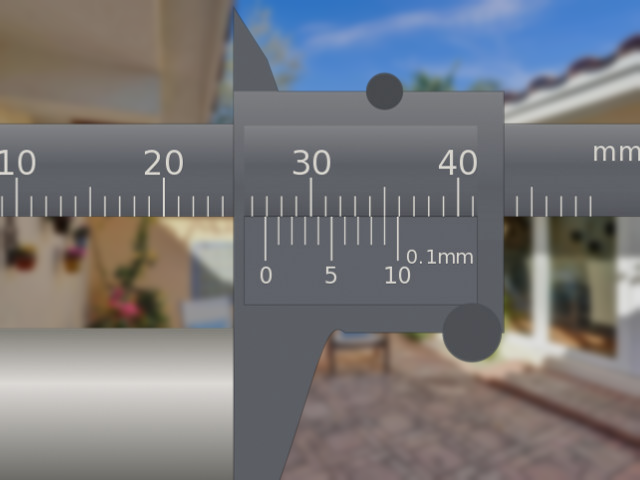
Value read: 26.9,mm
